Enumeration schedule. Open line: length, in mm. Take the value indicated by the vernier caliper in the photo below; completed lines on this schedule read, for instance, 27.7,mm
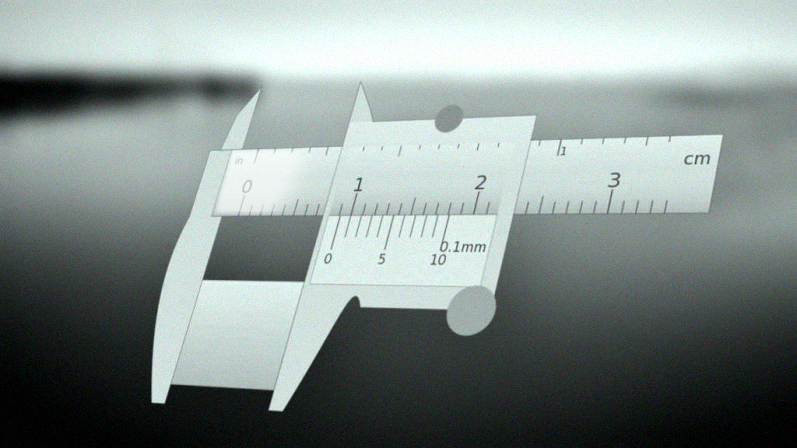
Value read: 9.1,mm
